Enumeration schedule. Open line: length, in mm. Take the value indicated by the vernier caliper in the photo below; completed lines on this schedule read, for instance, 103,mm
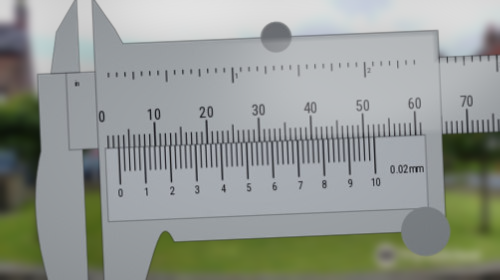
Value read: 3.0,mm
